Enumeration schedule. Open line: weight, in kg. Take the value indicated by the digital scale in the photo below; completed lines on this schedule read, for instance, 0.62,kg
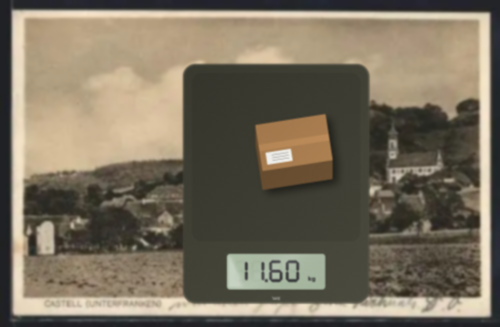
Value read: 11.60,kg
